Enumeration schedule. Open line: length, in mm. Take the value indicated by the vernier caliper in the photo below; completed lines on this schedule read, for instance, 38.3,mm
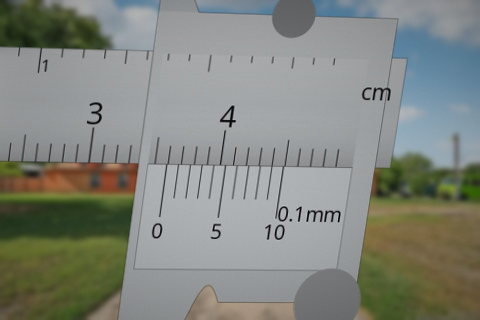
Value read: 35.9,mm
